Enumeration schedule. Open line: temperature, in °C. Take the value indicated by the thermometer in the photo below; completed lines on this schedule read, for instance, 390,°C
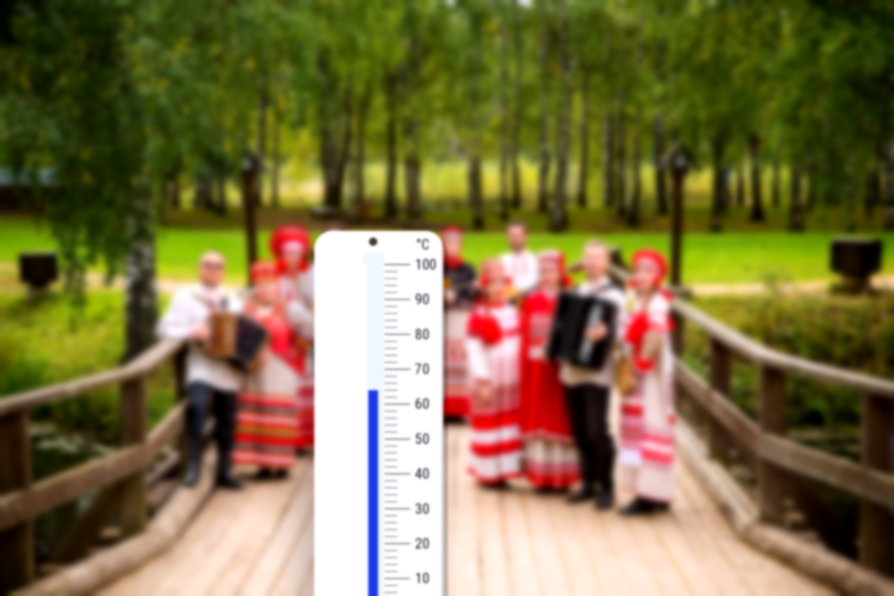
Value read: 64,°C
